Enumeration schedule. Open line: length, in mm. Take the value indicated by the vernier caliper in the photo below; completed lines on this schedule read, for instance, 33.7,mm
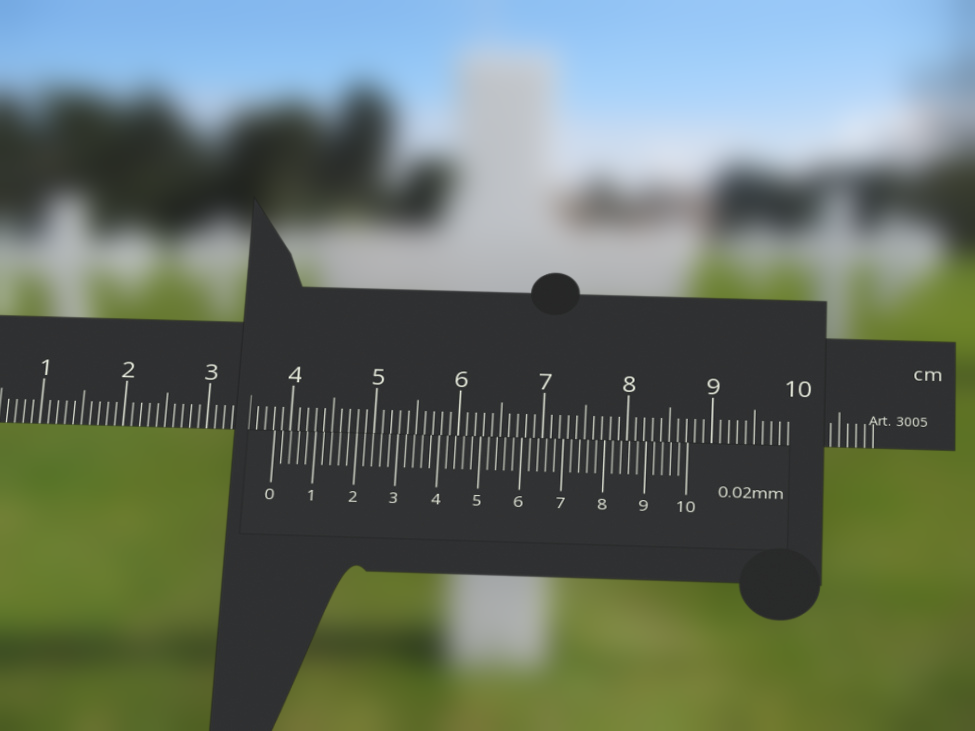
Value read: 38.2,mm
